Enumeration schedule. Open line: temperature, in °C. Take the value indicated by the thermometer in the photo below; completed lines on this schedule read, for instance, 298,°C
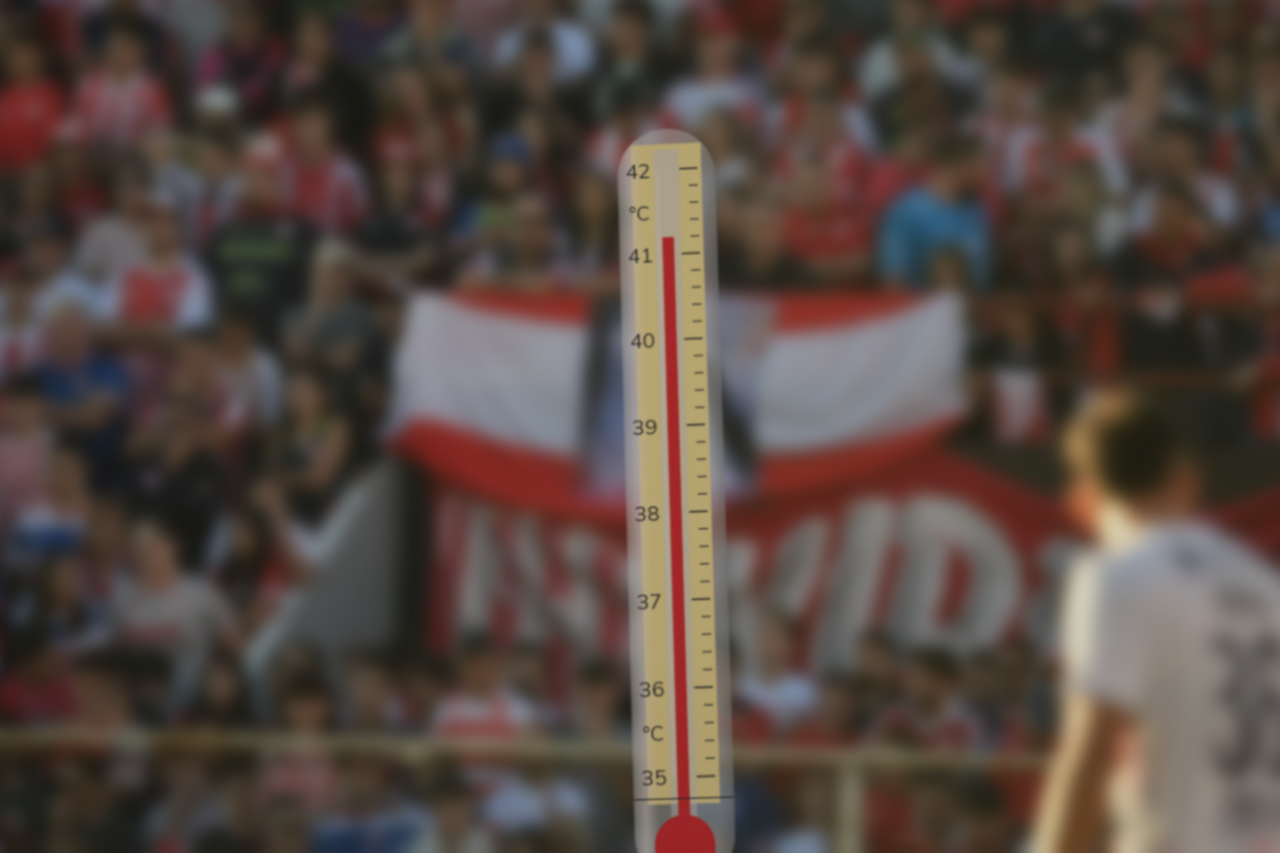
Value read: 41.2,°C
